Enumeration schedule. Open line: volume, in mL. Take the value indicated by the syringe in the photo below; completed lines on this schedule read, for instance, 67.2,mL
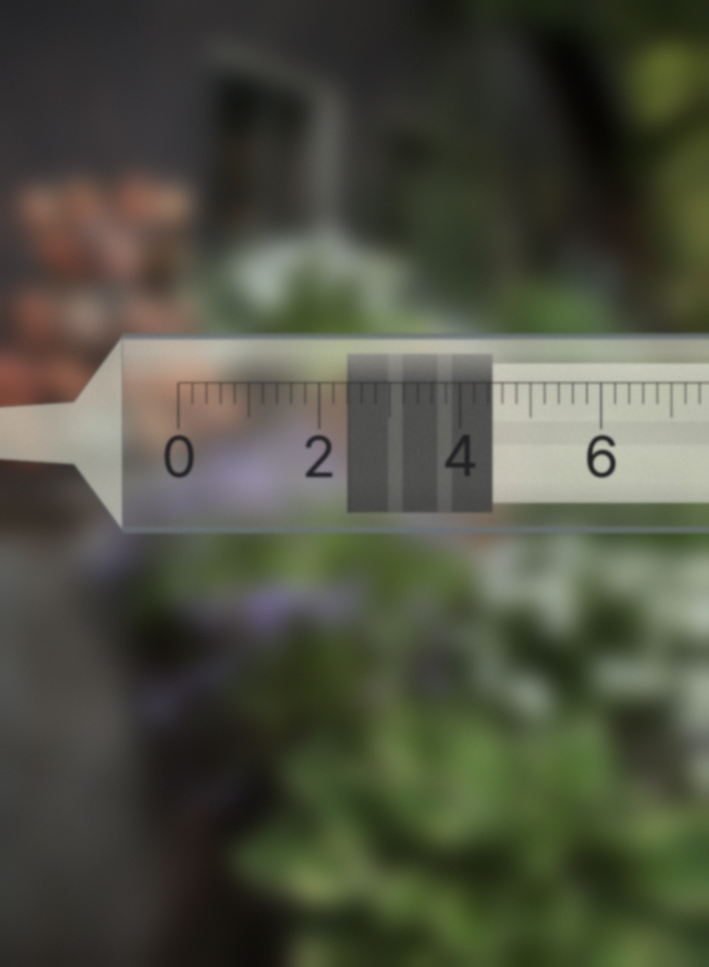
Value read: 2.4,mL
